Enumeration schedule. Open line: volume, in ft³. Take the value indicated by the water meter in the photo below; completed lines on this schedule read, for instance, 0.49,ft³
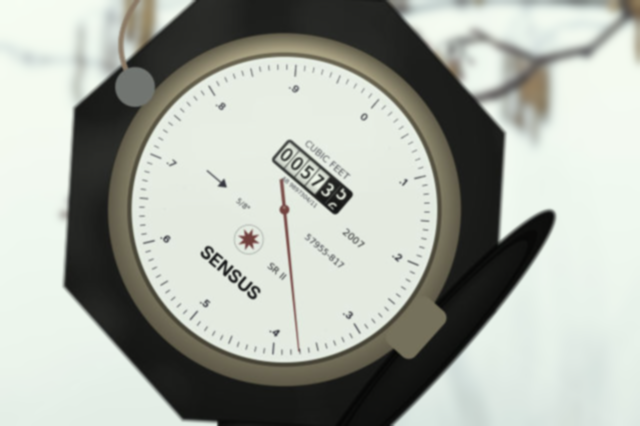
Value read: 5735.37,ft³
